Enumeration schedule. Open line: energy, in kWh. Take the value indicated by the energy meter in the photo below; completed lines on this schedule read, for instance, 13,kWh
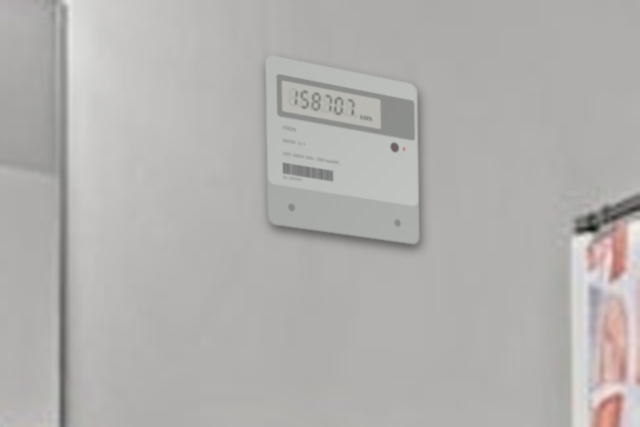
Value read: 158707,kWh
